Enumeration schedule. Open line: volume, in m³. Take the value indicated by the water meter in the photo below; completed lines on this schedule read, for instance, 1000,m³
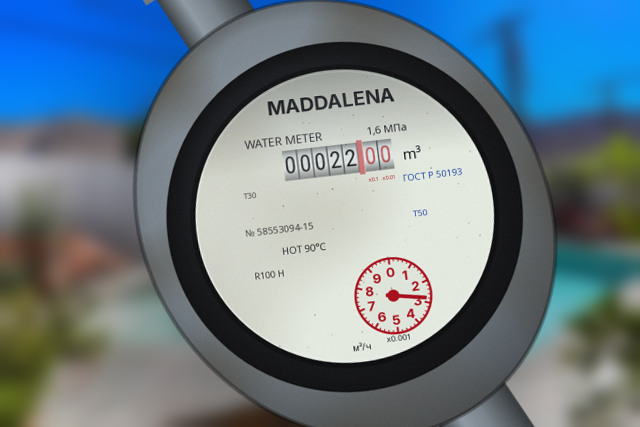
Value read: 22.002,m³
